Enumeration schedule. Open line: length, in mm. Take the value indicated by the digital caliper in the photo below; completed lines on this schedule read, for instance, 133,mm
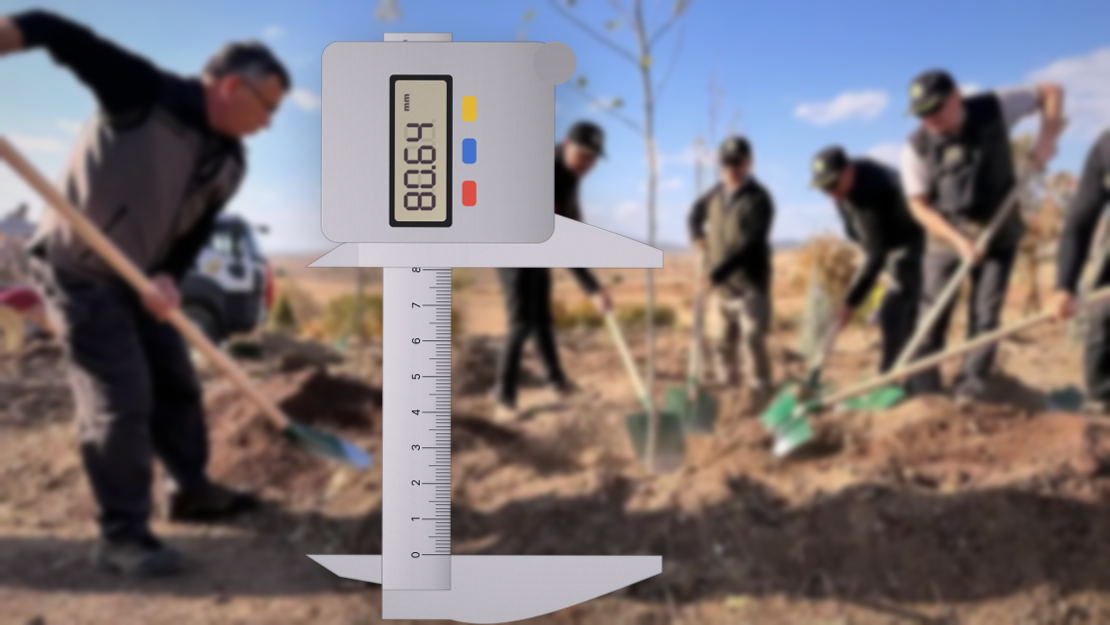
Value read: 80.64,mm
